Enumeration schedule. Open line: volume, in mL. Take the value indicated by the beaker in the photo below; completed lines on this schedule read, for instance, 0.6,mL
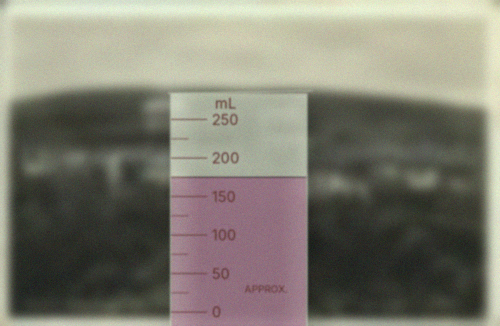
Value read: 175,mL
